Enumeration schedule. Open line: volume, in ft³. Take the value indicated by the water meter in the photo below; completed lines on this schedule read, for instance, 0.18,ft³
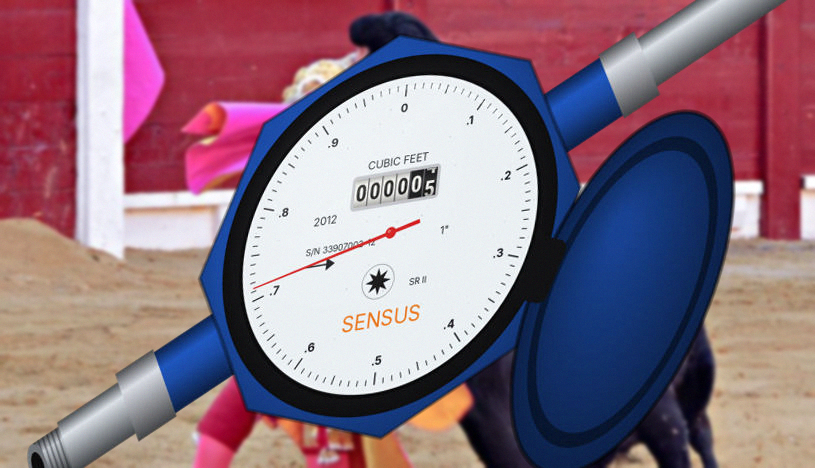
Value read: 4.71,ft³
